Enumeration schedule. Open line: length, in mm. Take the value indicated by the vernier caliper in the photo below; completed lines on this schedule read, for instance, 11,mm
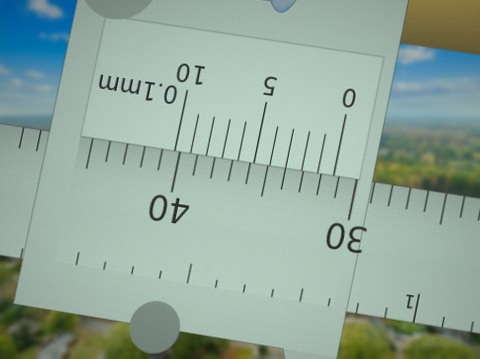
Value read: 31.3,mm
